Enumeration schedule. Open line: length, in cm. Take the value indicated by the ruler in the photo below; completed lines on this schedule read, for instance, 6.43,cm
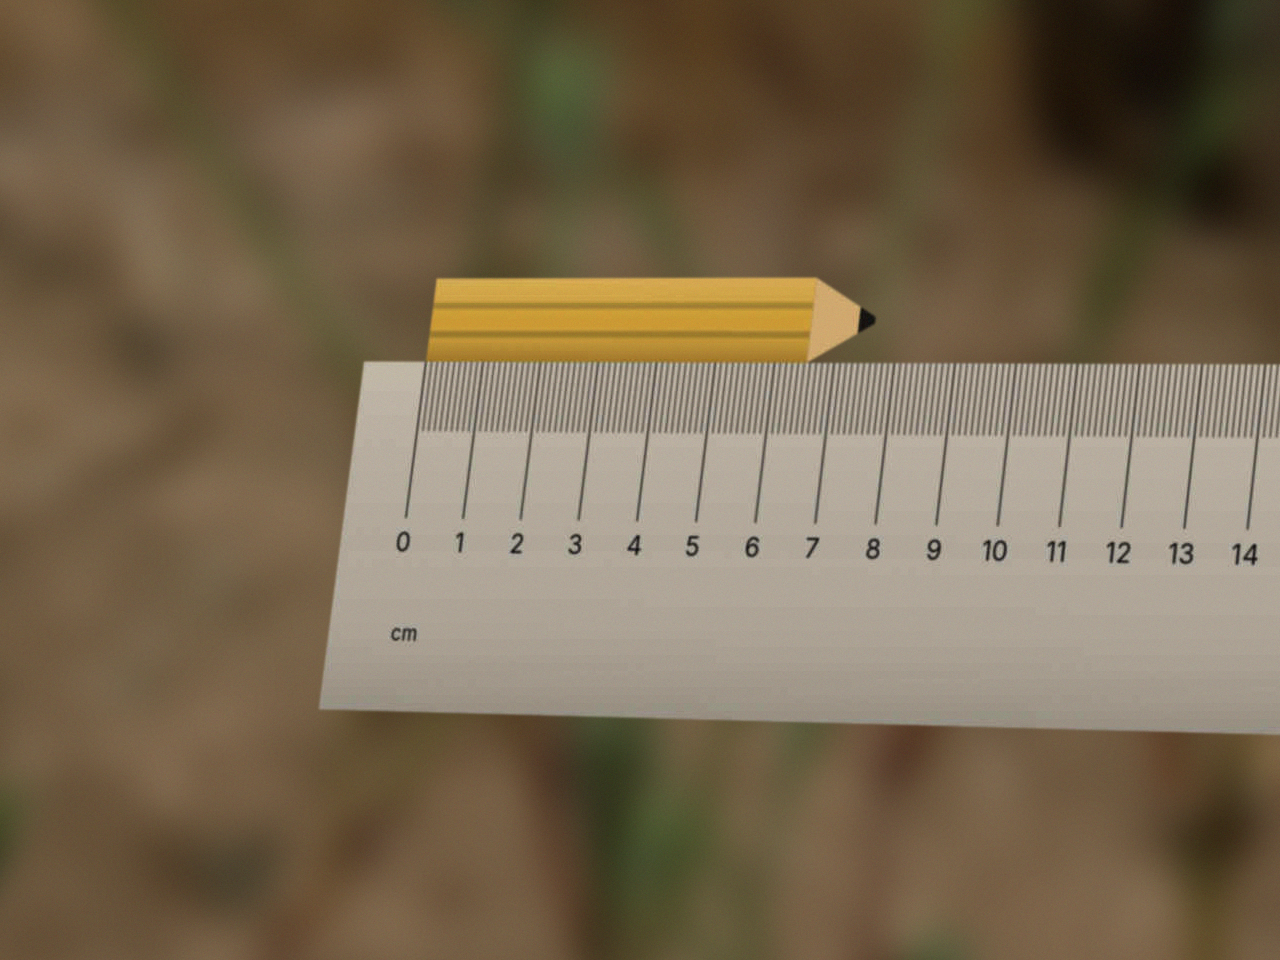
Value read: 7.6,cm
